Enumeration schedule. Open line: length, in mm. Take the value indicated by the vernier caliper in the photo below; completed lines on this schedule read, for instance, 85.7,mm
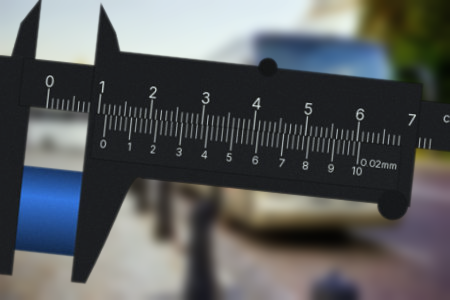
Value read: 11.5,mm
